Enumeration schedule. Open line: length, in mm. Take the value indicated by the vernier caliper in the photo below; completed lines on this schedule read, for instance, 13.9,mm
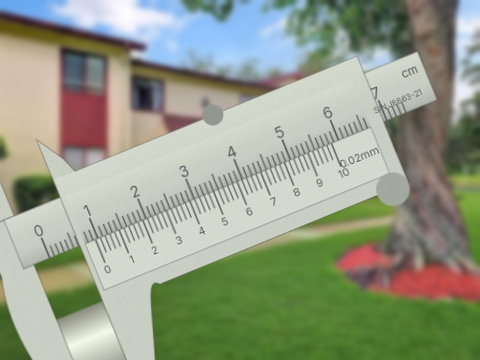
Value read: 9.5,mm
